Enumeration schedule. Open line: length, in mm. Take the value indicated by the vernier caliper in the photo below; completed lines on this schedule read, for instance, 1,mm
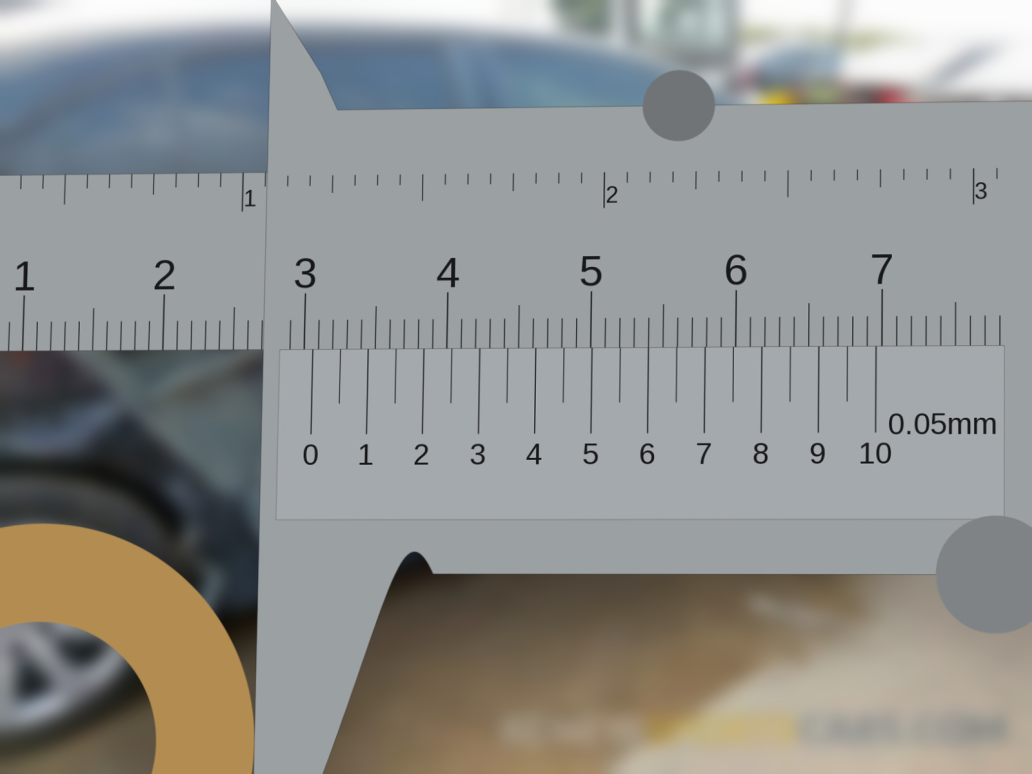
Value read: 30.6,mm
